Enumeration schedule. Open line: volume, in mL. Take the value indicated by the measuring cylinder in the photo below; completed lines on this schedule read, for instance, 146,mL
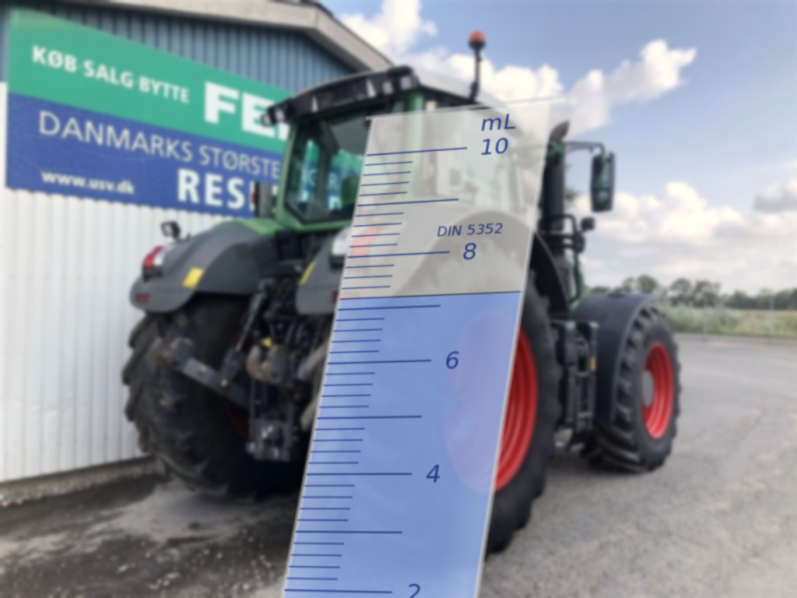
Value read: 7.2,mL
